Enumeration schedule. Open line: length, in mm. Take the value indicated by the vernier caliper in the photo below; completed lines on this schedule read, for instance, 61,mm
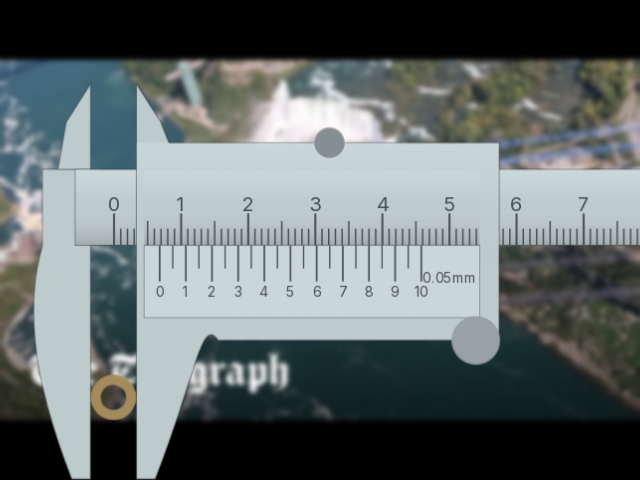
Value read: 6.8,mm
